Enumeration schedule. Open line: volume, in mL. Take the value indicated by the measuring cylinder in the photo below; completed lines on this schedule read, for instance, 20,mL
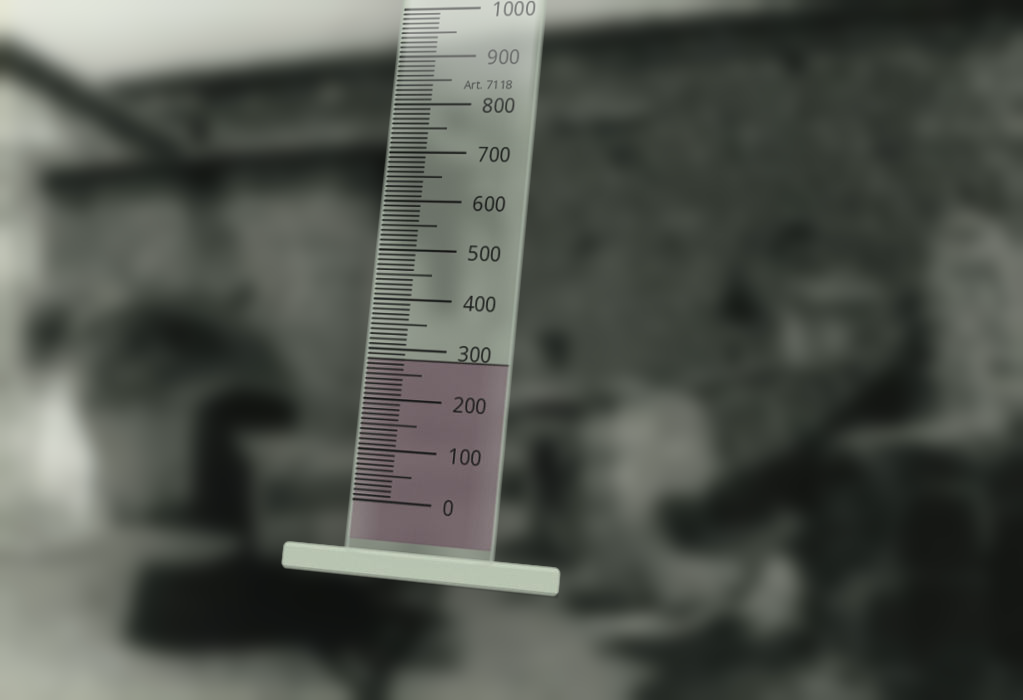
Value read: 280,mL
